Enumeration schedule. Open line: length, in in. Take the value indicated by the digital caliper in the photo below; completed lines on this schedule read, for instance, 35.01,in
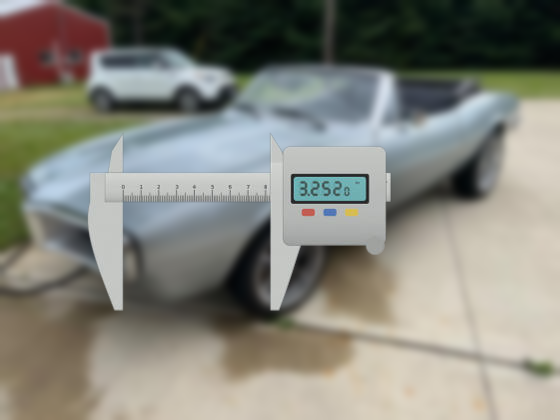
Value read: 3.2520,in
